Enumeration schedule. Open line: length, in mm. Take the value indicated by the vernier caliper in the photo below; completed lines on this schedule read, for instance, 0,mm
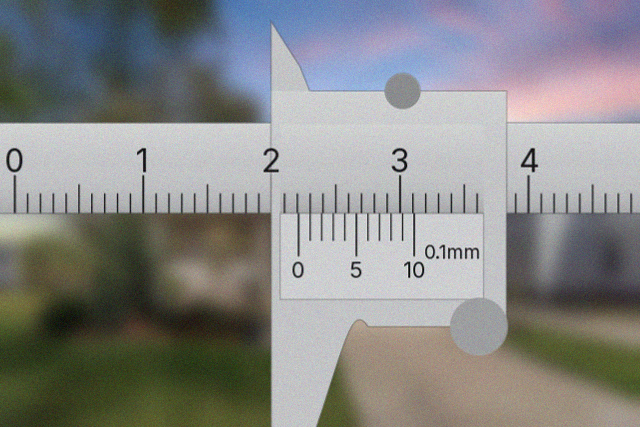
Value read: 22.1,mm
